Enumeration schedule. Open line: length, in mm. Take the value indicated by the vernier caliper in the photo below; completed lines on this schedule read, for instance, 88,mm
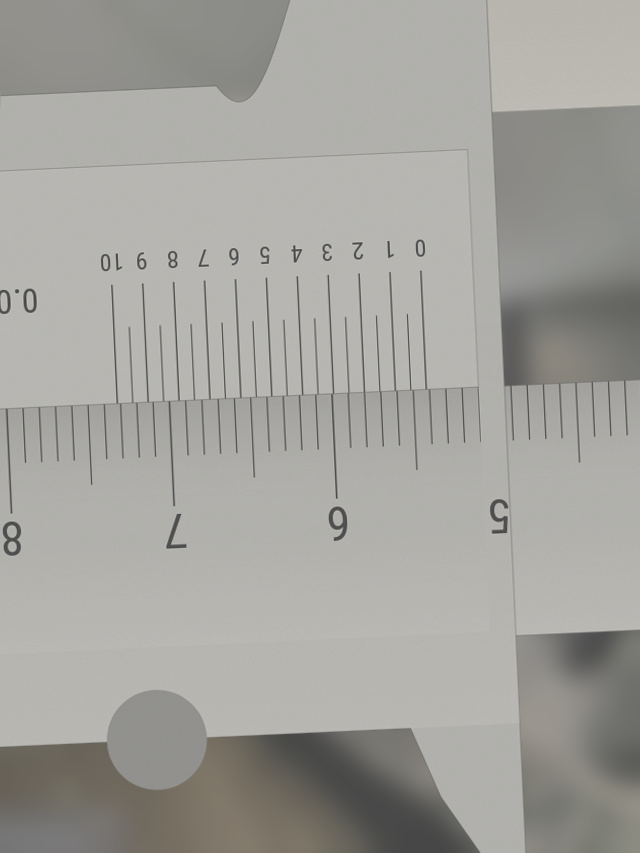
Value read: 54.2,mm
